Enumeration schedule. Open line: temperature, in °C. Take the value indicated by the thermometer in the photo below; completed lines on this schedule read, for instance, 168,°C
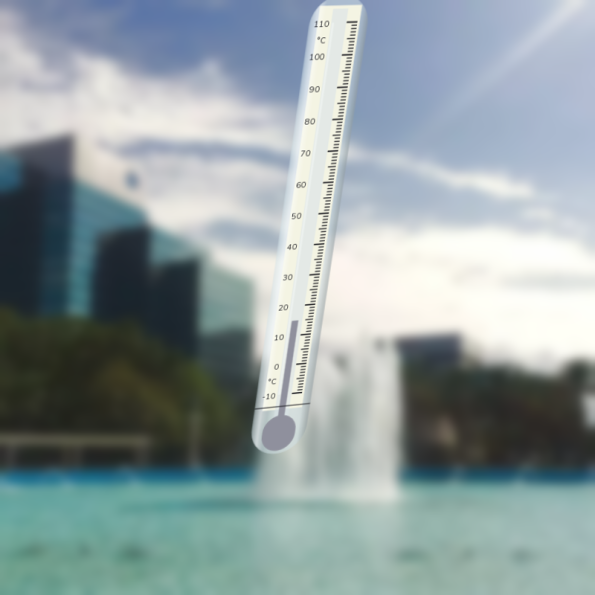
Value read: 15,°C
